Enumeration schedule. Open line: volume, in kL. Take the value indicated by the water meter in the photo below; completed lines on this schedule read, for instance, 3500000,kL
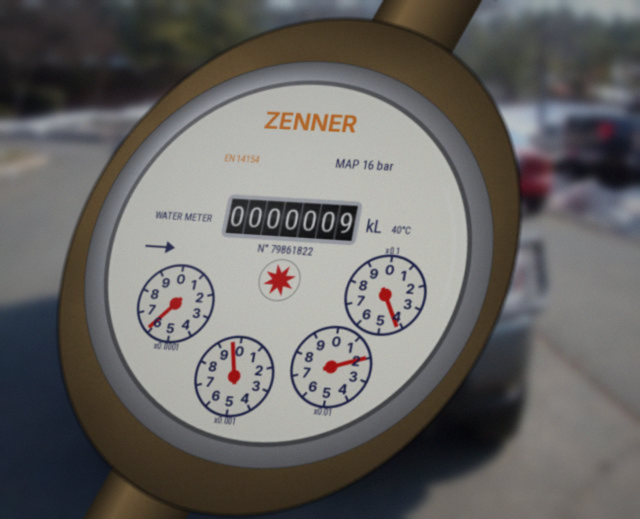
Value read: 9.4196,kL
